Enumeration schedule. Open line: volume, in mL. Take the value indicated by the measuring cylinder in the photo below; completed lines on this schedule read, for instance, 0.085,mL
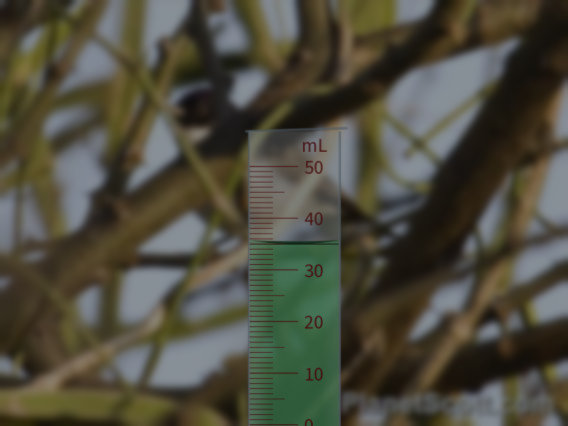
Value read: 35,mL
